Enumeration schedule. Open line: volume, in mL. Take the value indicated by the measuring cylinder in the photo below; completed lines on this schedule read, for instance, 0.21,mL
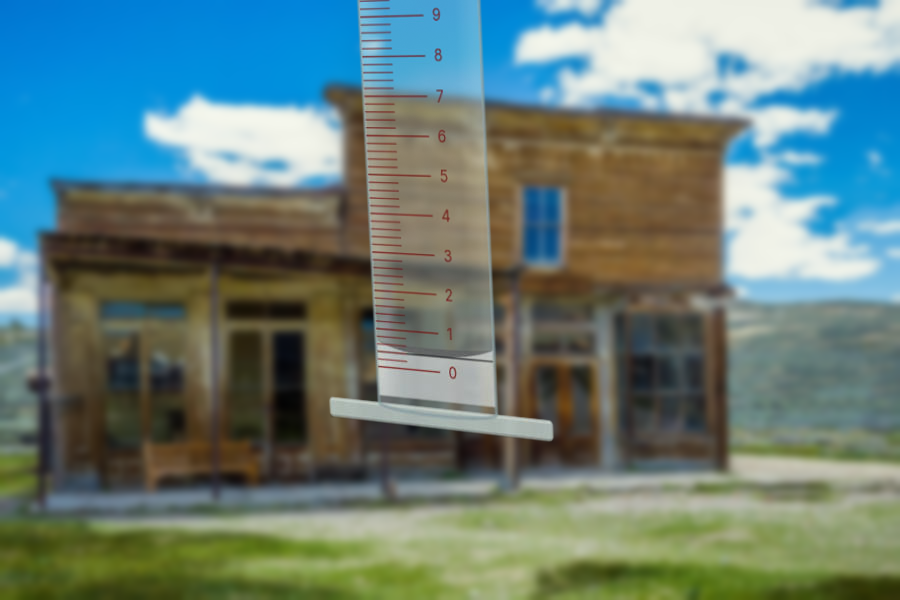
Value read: 0.4,mL
